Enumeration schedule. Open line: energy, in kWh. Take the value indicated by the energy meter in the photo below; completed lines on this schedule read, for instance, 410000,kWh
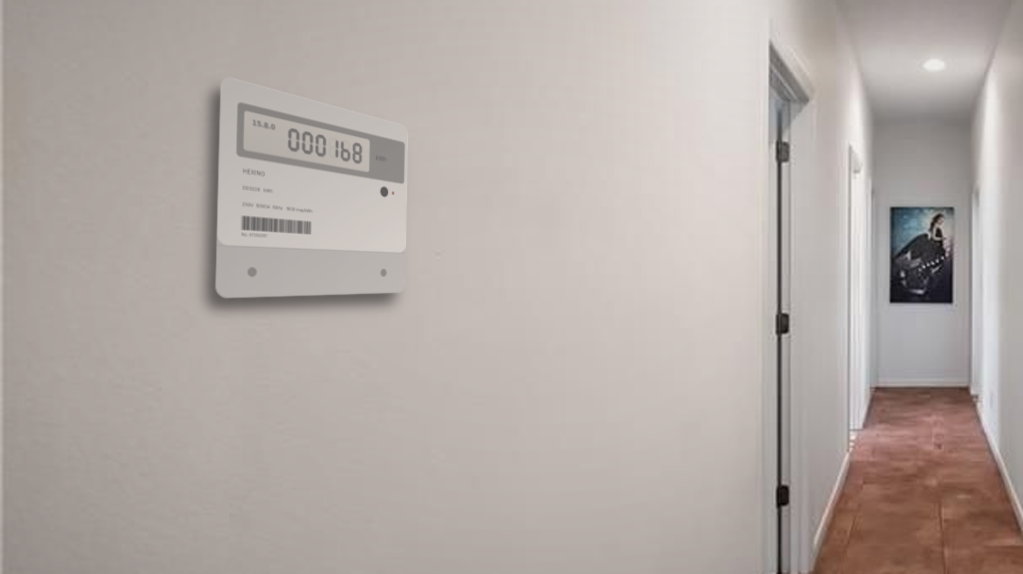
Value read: 168,kWh
